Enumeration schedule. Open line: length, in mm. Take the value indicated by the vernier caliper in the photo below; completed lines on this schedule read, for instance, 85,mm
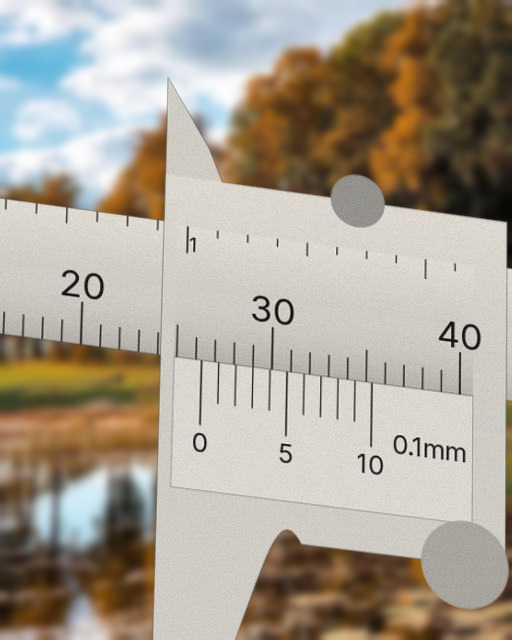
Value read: 26.3,mm
